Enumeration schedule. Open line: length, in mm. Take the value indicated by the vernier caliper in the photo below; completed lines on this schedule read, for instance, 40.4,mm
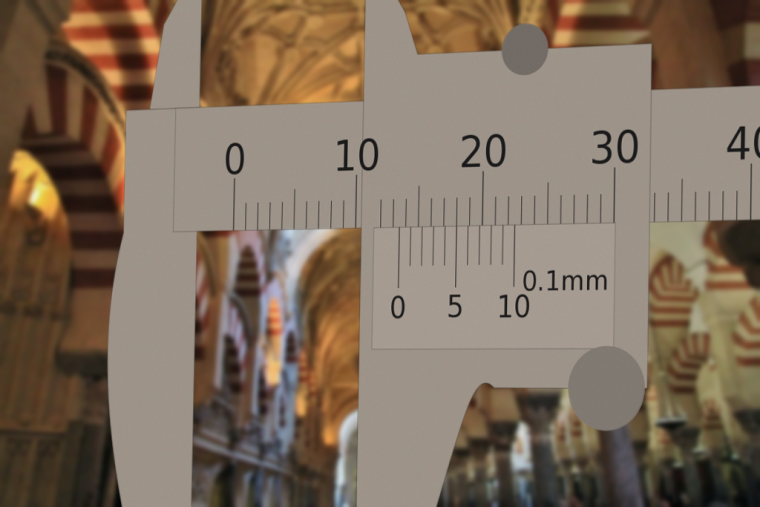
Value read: 13.5,mm
